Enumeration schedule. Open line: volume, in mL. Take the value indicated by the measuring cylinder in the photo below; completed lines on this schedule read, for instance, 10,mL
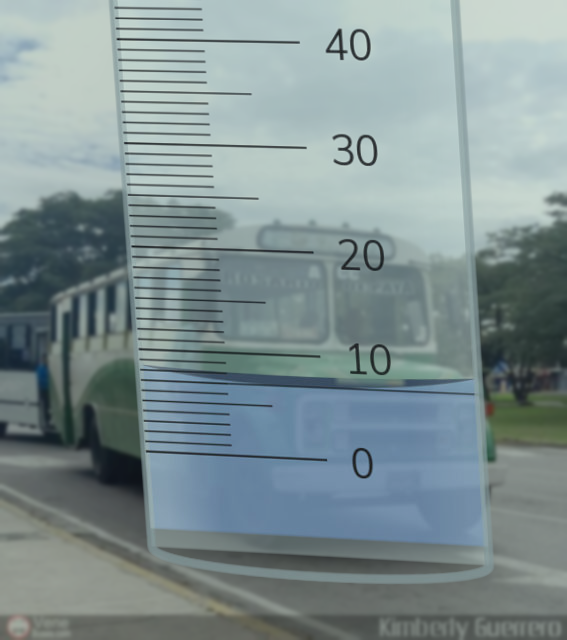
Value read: 7,mL
